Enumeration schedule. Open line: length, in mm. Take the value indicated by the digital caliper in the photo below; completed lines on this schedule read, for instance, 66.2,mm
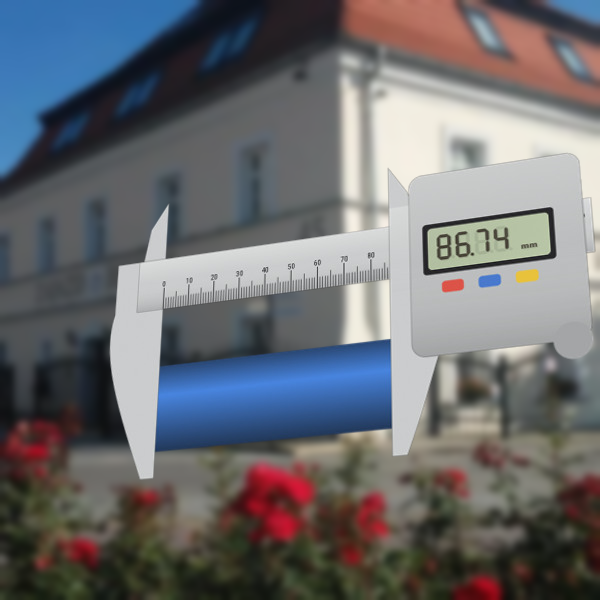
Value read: 86.74,mm
